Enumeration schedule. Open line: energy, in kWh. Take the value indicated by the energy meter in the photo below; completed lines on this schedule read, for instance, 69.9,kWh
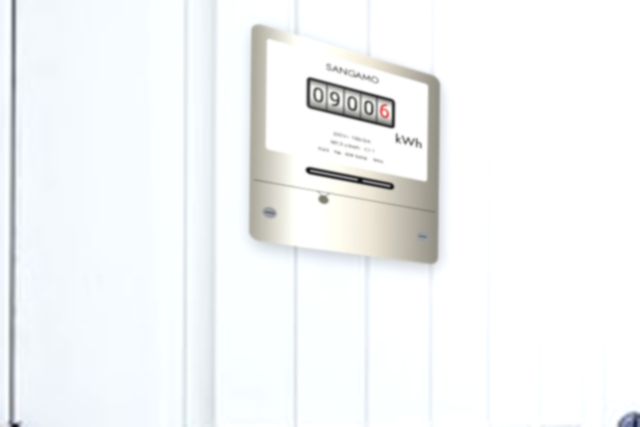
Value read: 900.6,kWh
